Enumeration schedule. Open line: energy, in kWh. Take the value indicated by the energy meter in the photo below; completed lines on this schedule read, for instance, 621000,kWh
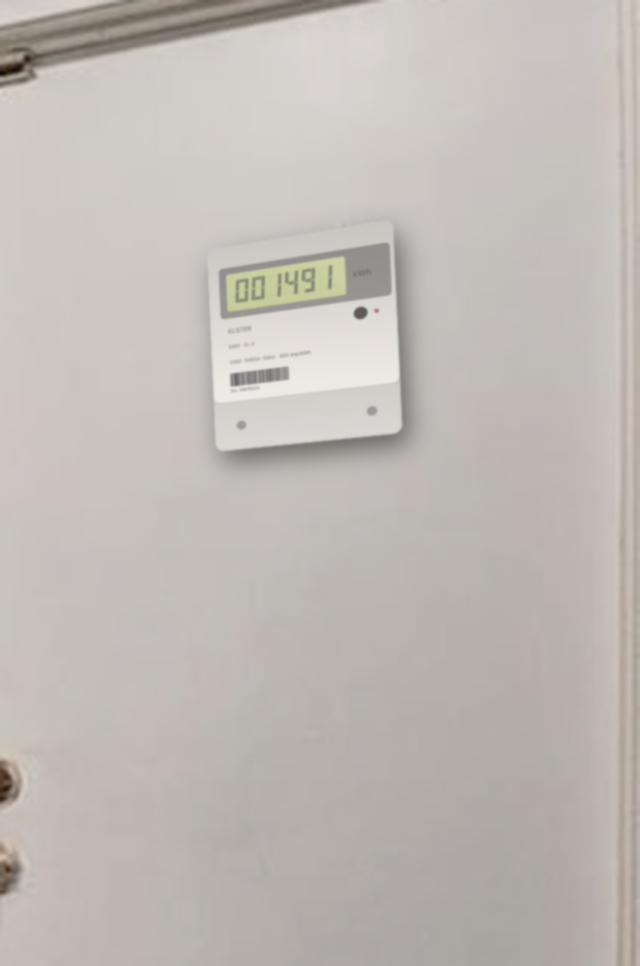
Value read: 1491,kWh
